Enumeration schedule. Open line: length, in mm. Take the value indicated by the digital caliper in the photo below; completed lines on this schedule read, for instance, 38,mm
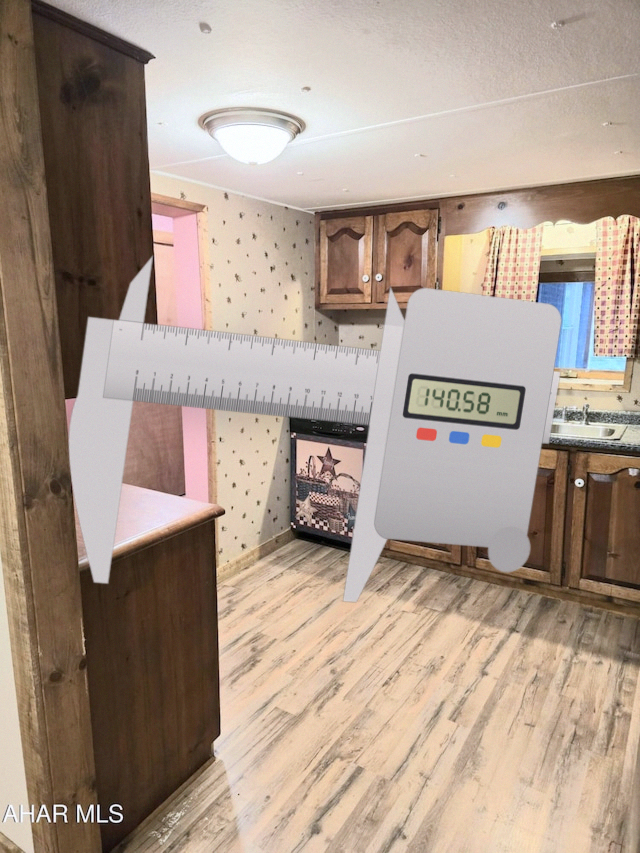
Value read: 140.58,mm
